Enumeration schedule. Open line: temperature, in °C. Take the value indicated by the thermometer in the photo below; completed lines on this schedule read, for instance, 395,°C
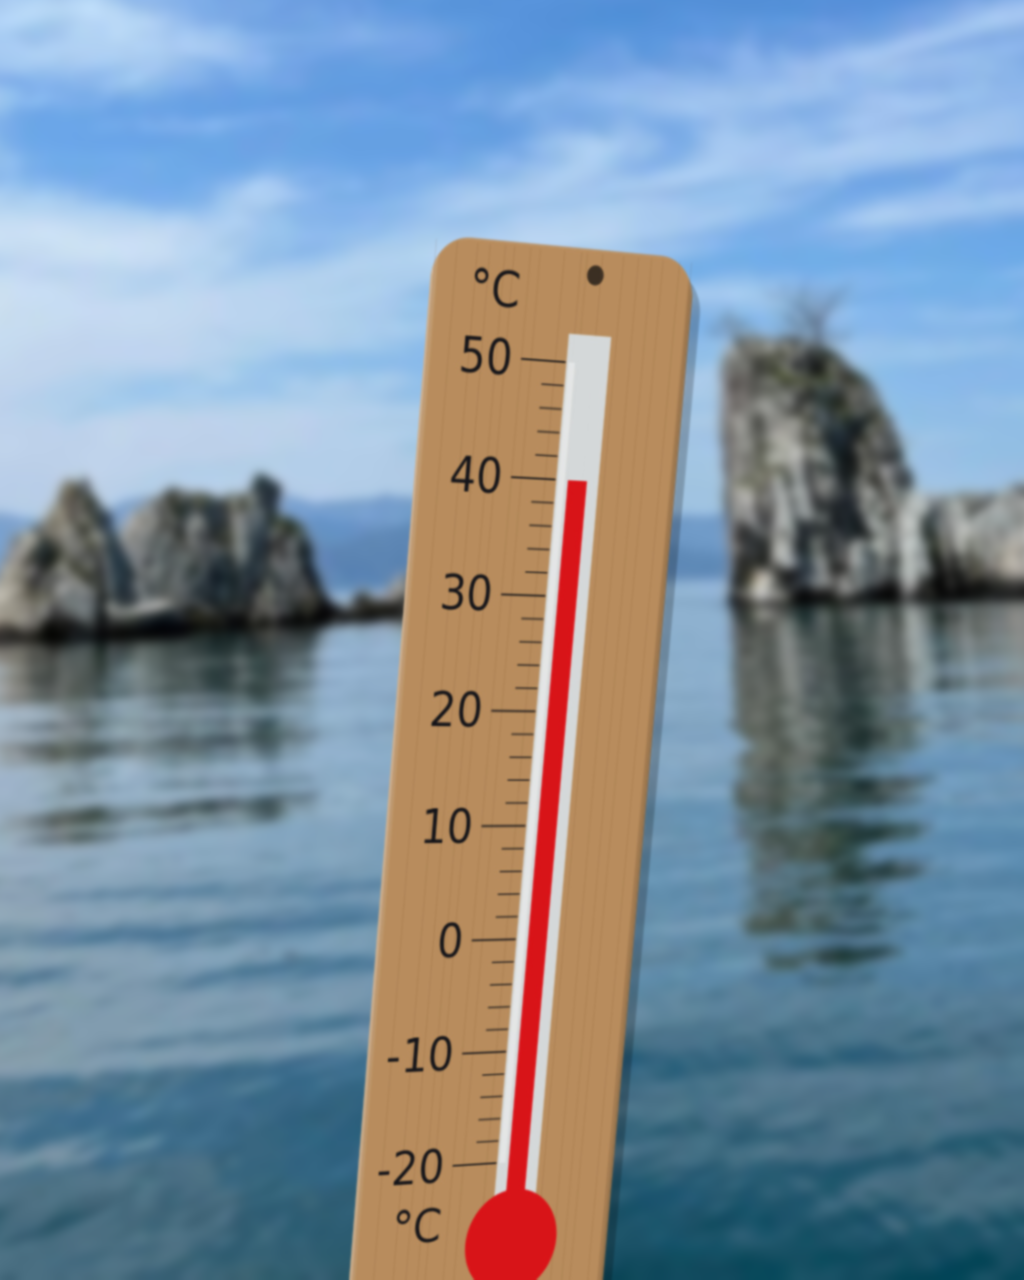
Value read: 40,°C
